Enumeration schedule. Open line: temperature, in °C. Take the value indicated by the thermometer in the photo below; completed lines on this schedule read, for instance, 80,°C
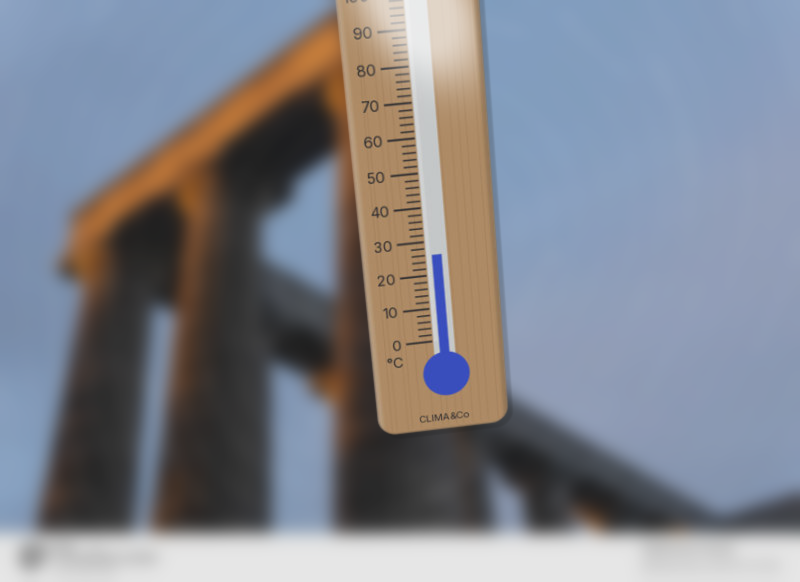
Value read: 26,°C
